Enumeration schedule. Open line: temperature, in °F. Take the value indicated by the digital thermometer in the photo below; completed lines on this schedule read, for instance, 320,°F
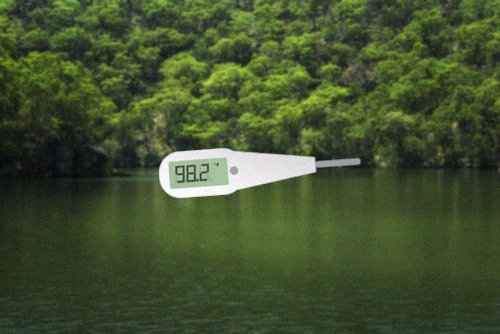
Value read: 98.2,°F
